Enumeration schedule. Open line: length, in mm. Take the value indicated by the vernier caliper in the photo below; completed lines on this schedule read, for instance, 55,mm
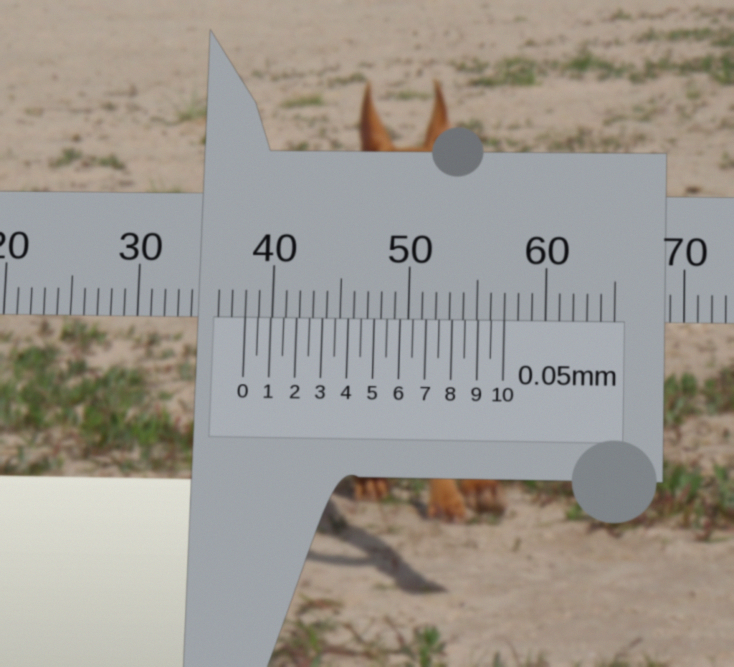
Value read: 38.0,mm
